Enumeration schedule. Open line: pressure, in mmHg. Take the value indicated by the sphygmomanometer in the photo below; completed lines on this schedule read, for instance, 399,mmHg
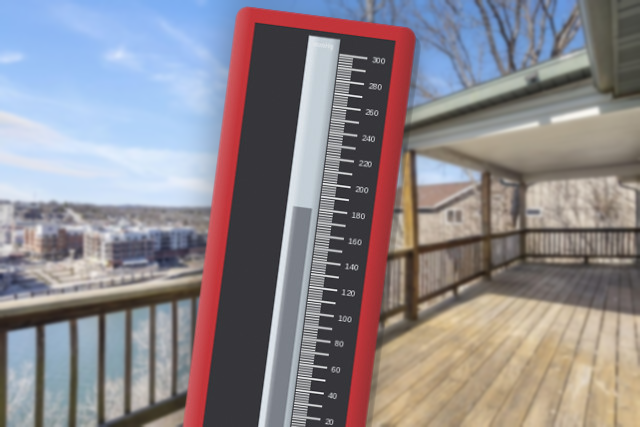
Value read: 180,mmHg
